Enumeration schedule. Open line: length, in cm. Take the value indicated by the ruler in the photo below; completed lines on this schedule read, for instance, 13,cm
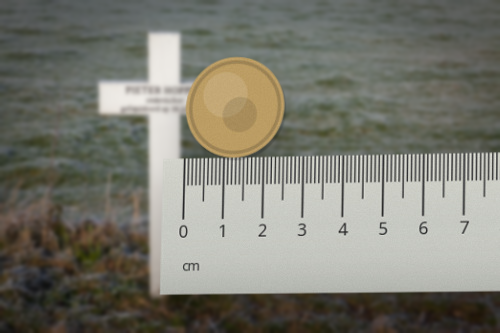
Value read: 2.5,cm
